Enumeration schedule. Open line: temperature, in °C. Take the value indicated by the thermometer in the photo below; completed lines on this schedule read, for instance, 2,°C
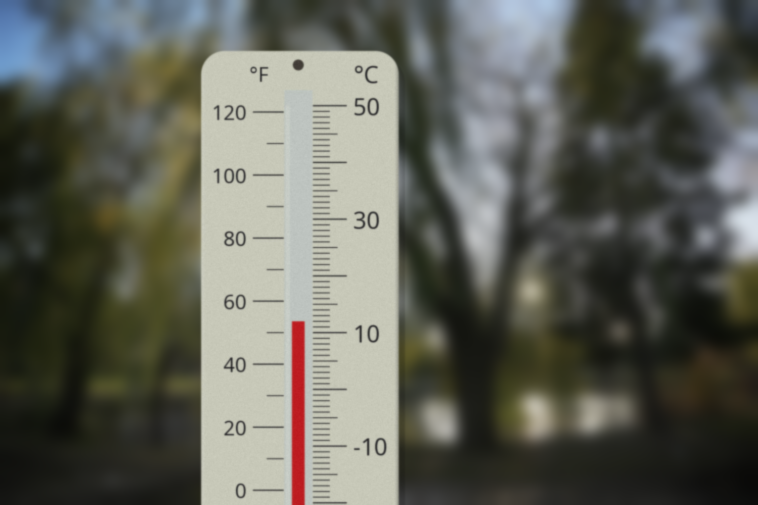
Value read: 12,°C
